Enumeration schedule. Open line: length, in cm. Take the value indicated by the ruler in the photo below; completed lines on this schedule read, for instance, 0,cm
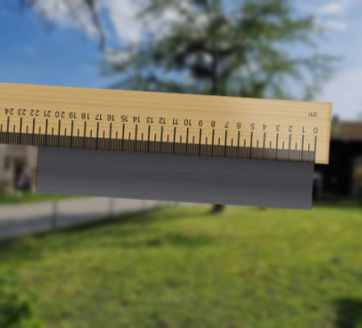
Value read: 21.5,cm
